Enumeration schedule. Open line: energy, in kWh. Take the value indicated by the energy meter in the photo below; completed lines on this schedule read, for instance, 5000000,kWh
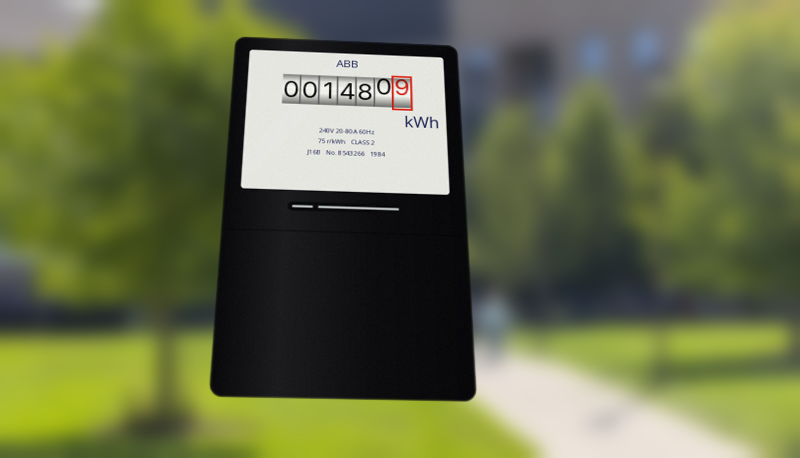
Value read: 1480.9,kWh
